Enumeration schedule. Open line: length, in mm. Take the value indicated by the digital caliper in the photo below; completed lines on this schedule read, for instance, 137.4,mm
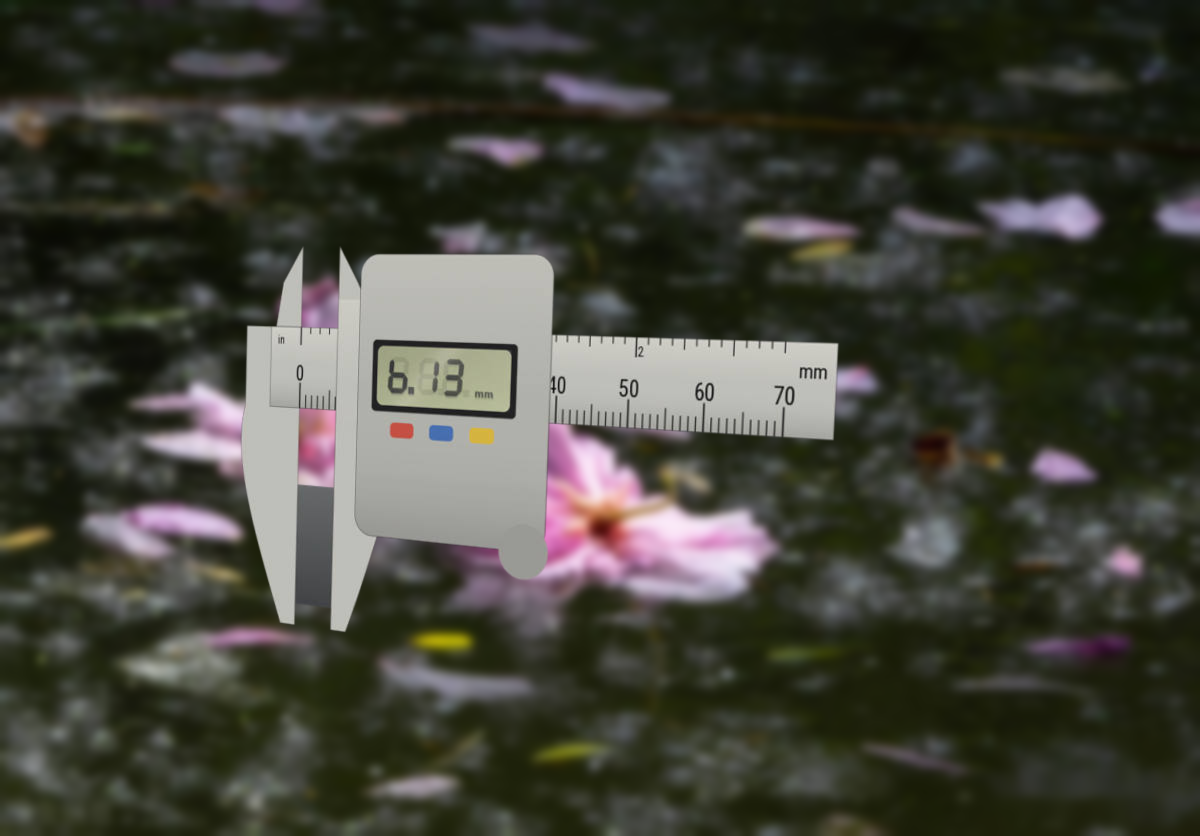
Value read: 6.13,mm
